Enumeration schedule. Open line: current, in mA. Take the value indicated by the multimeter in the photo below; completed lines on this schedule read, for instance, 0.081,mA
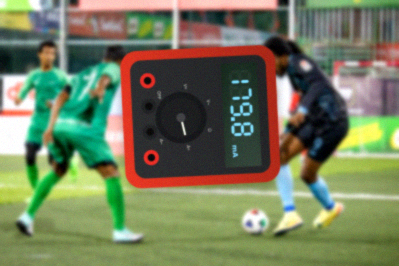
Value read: 179.8,mA
